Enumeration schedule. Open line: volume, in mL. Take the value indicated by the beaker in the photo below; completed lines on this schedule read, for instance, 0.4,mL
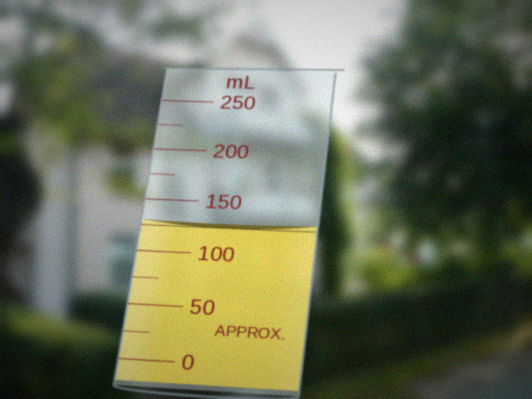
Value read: 125,mL
